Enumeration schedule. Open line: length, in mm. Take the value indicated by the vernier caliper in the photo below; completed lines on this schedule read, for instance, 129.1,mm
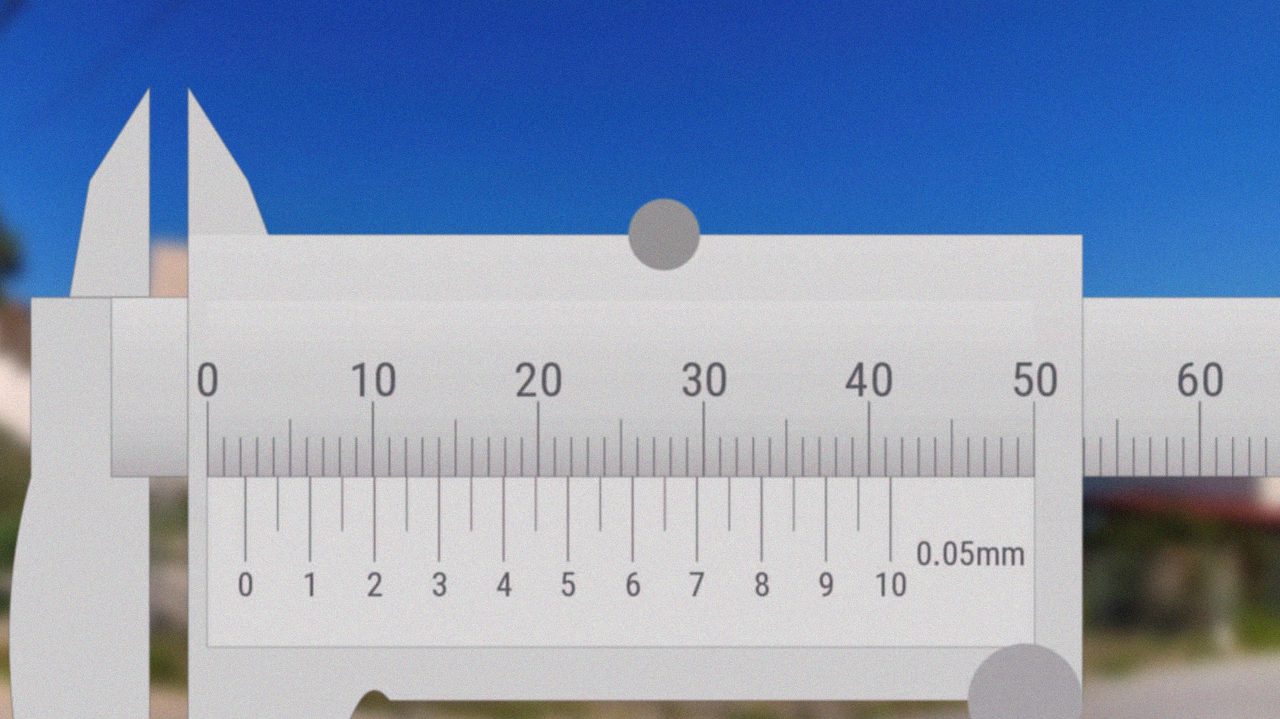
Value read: 2.3,mm
